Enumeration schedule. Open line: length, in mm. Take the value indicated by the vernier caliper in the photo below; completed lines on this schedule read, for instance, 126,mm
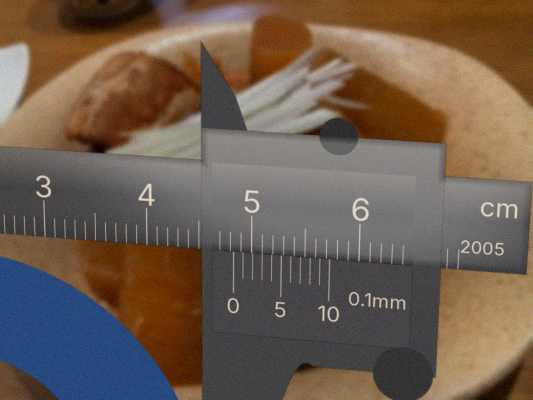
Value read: 48.3,mm
